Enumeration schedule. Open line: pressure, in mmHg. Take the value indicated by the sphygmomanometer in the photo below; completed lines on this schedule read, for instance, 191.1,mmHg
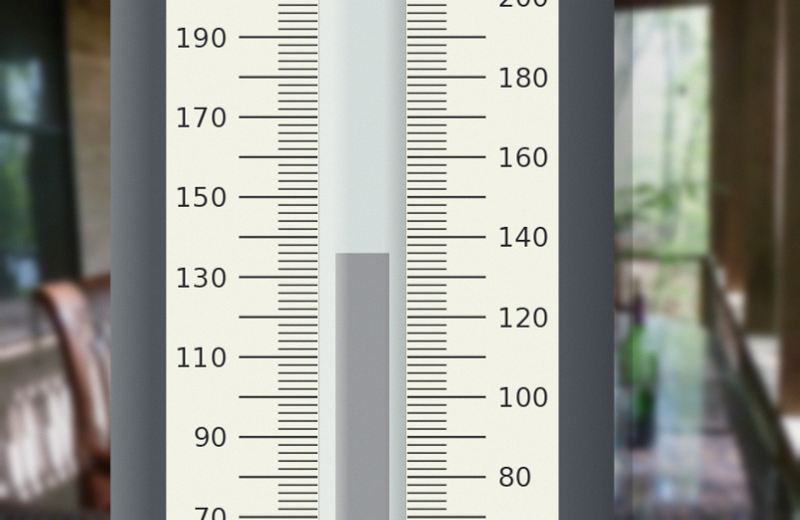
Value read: 136,mmHg
